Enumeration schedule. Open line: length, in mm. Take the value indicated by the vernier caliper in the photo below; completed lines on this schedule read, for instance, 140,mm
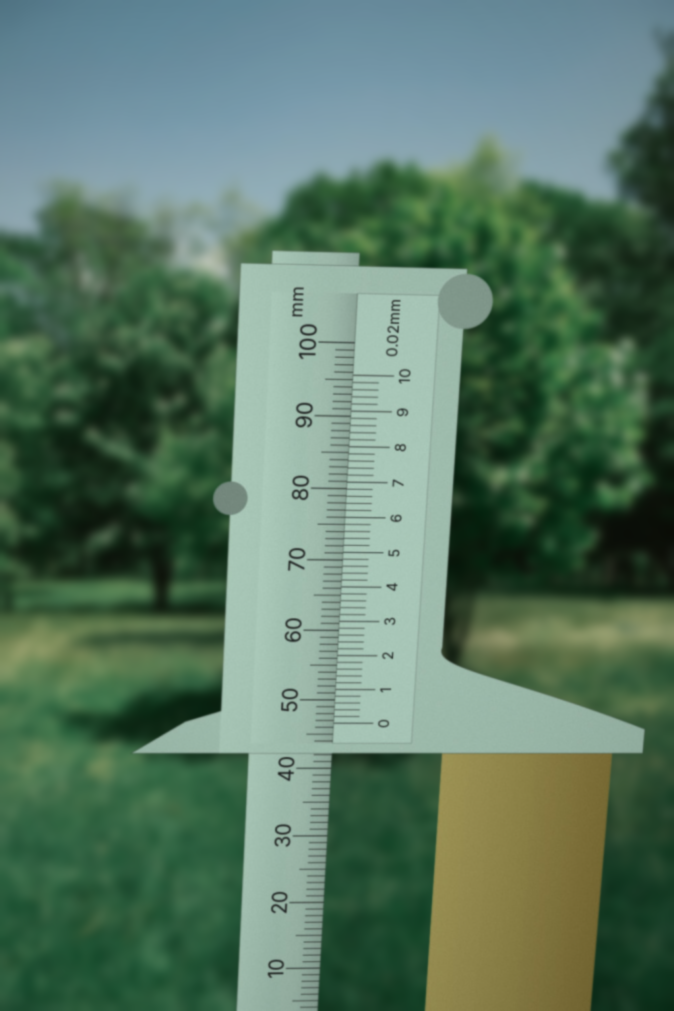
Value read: 46.6,mm
